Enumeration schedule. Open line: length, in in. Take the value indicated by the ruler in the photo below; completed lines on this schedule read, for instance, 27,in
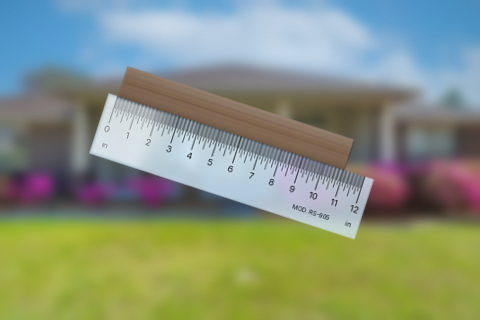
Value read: 11,in
